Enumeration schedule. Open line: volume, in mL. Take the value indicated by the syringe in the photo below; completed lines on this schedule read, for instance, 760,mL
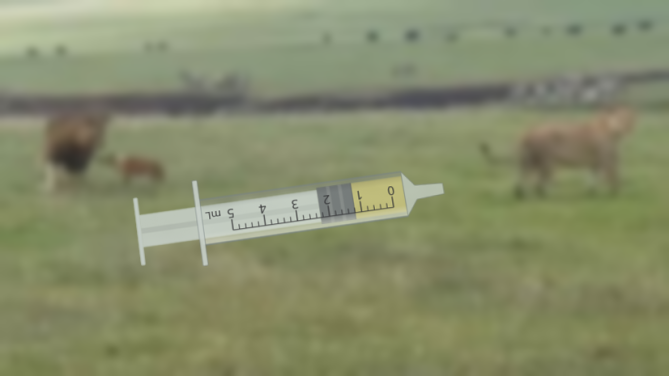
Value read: 1.2,mL
